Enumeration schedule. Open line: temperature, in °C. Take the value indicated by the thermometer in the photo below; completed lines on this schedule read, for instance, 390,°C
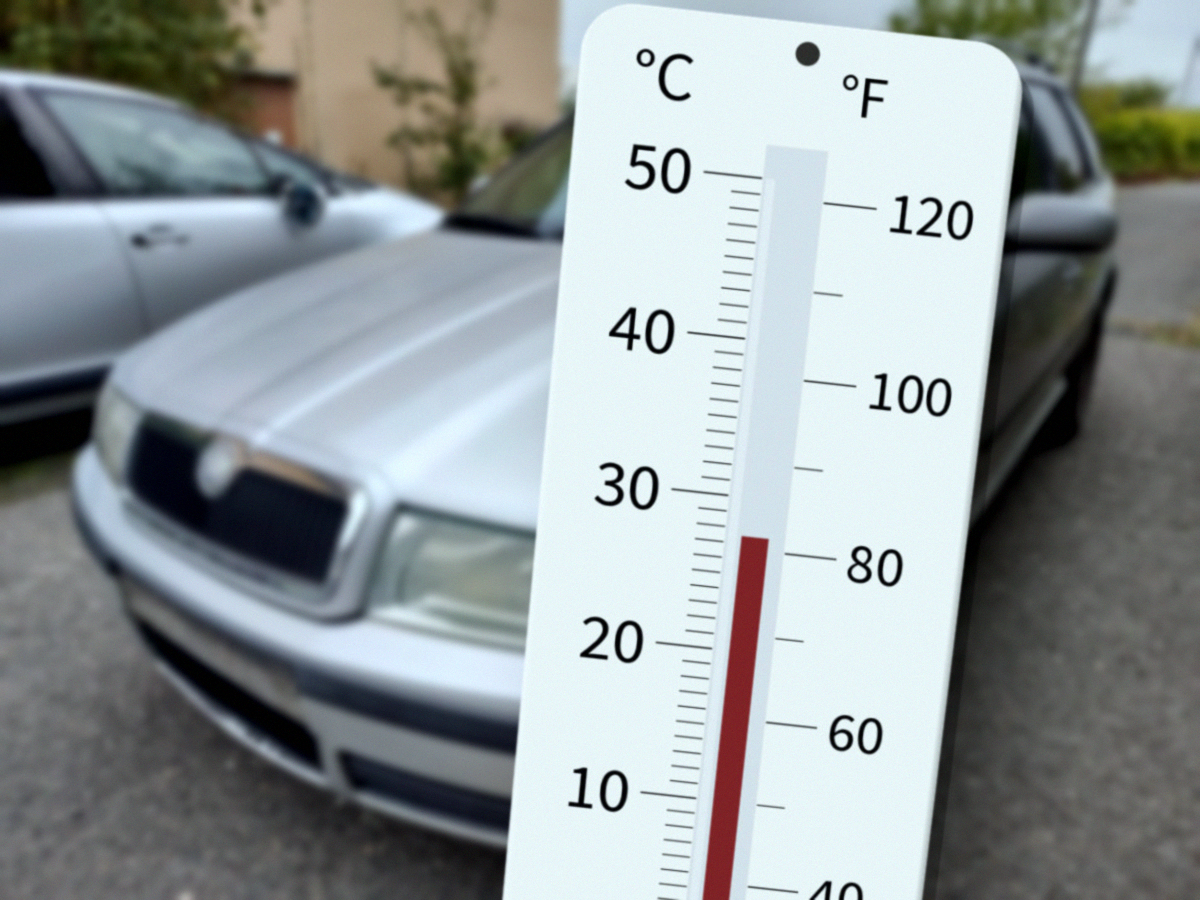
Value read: 27.5,°C
